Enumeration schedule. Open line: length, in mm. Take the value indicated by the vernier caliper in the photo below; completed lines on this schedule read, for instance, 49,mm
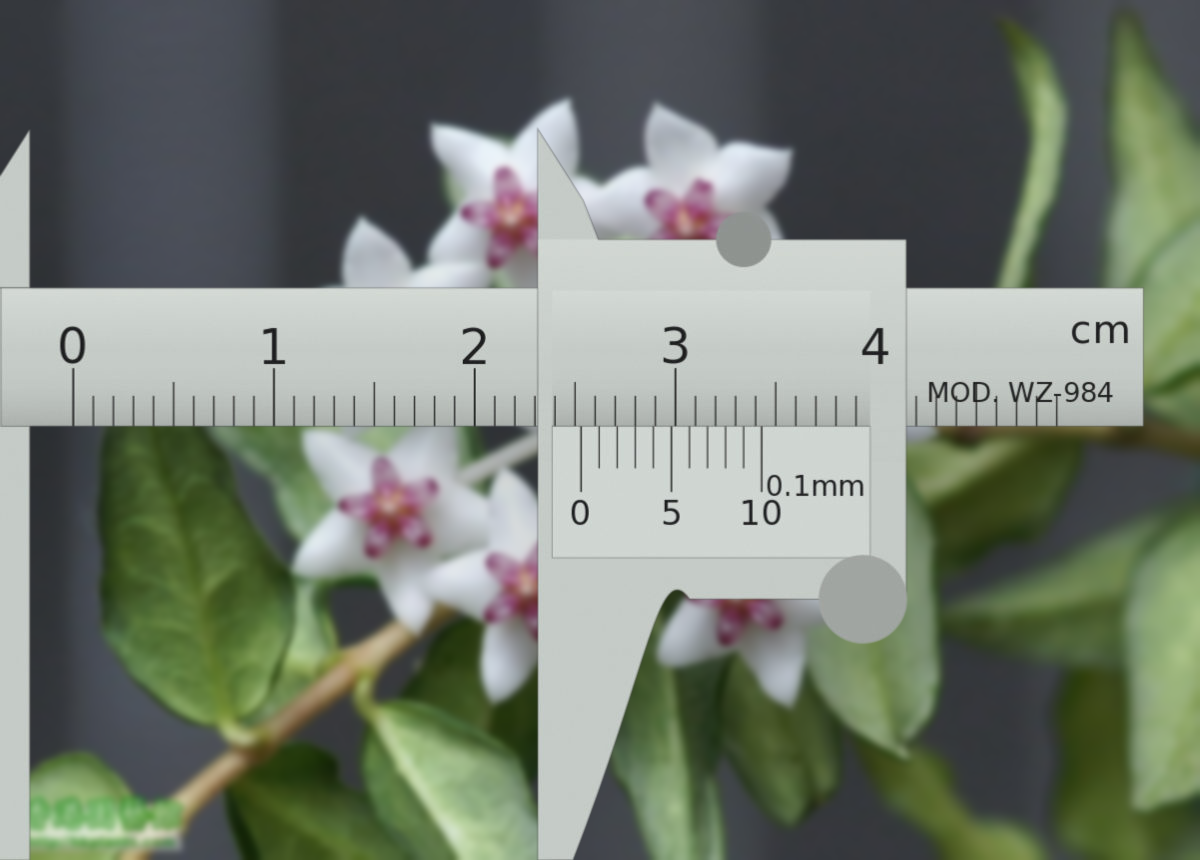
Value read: 25.3,mm
